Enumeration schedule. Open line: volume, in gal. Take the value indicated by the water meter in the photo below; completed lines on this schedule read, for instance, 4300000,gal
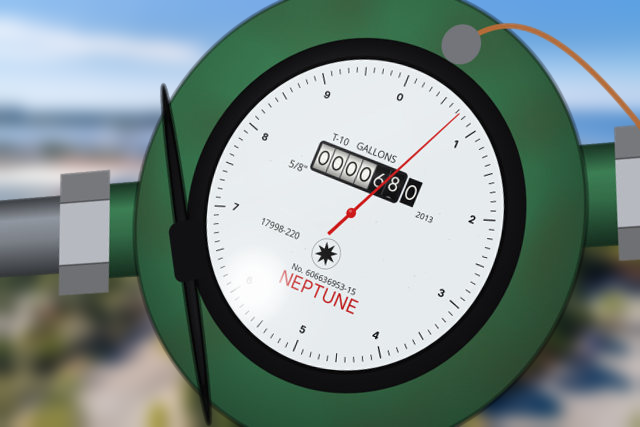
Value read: 680.7,gal
